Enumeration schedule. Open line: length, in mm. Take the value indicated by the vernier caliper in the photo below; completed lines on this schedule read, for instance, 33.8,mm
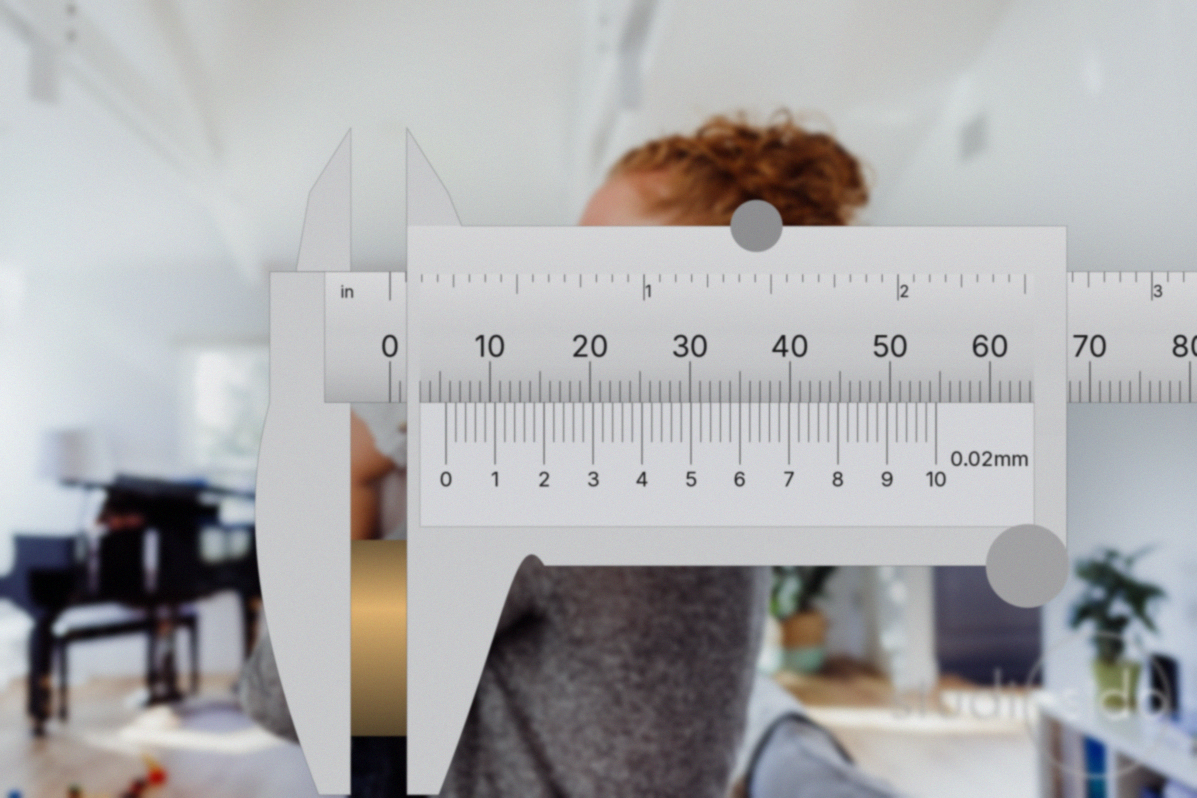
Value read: 5.6,mm
